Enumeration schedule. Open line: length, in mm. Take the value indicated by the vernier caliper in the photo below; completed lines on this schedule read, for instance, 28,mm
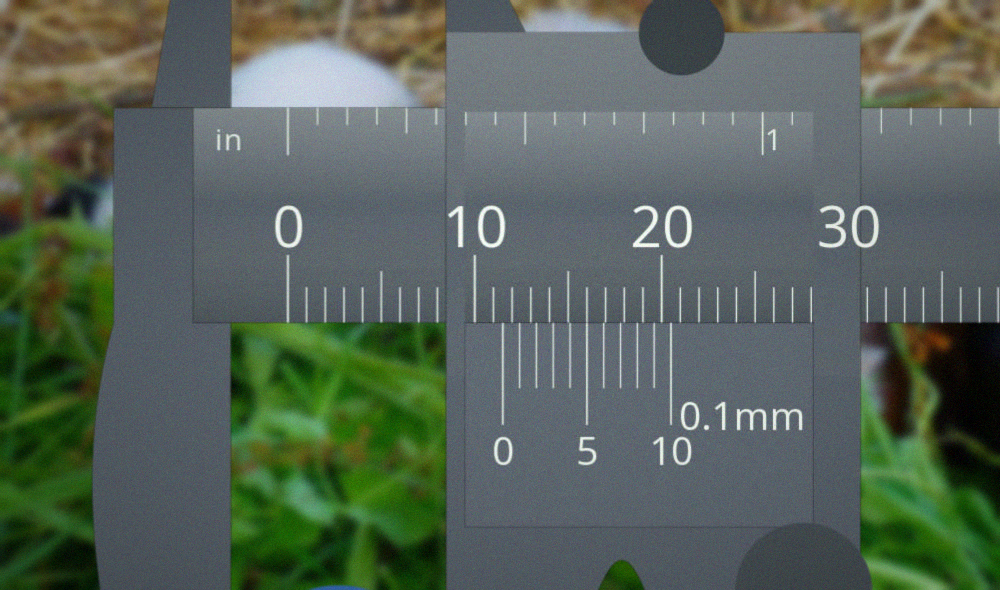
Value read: 11.5,mm
